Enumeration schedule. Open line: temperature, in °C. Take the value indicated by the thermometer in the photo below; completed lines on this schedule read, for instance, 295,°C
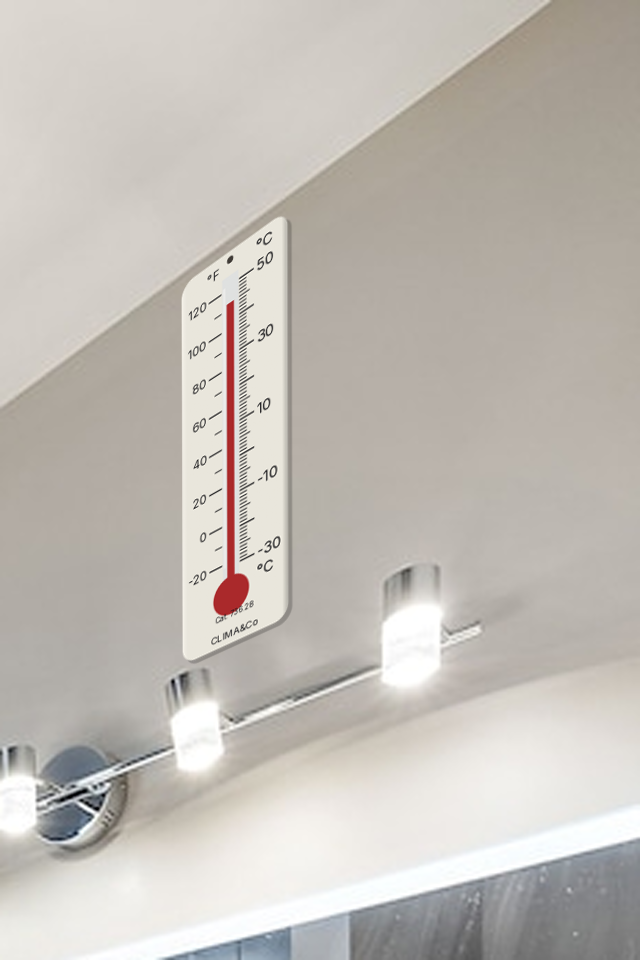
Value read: 45,°C
